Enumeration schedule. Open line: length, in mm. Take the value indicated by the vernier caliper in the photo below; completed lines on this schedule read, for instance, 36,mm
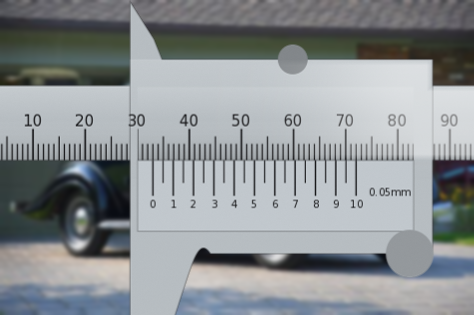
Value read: 33.0,mm
